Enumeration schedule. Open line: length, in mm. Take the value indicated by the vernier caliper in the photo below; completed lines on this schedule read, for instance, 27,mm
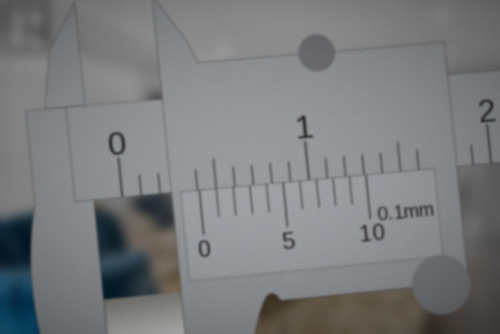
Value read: 4.1,mm
